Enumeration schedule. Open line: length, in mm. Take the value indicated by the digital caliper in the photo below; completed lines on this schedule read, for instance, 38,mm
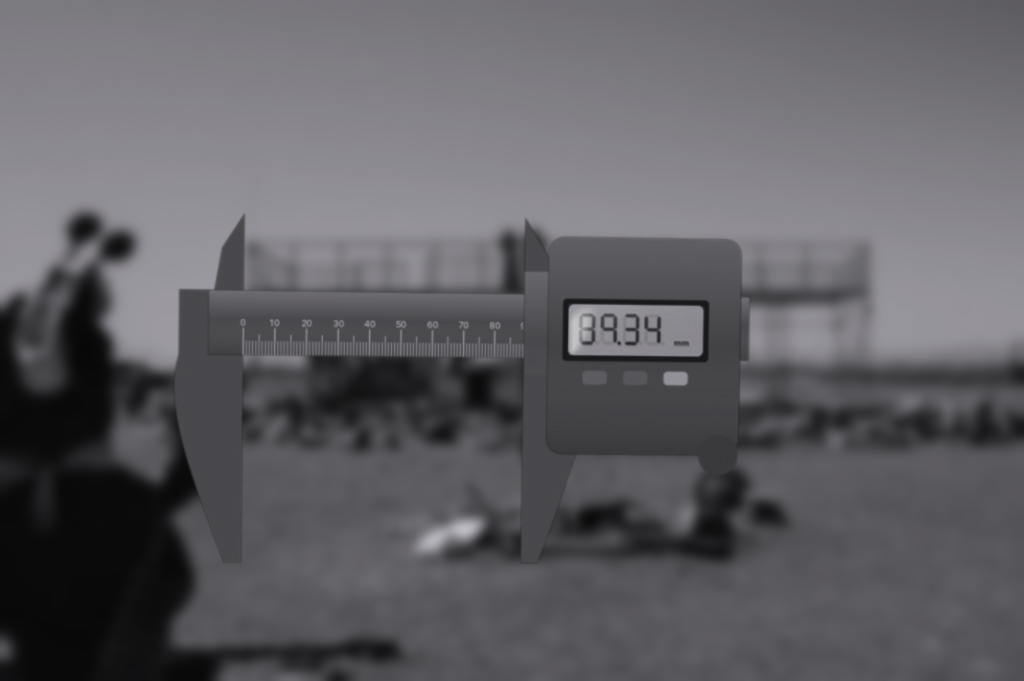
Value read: 89.34,mm
